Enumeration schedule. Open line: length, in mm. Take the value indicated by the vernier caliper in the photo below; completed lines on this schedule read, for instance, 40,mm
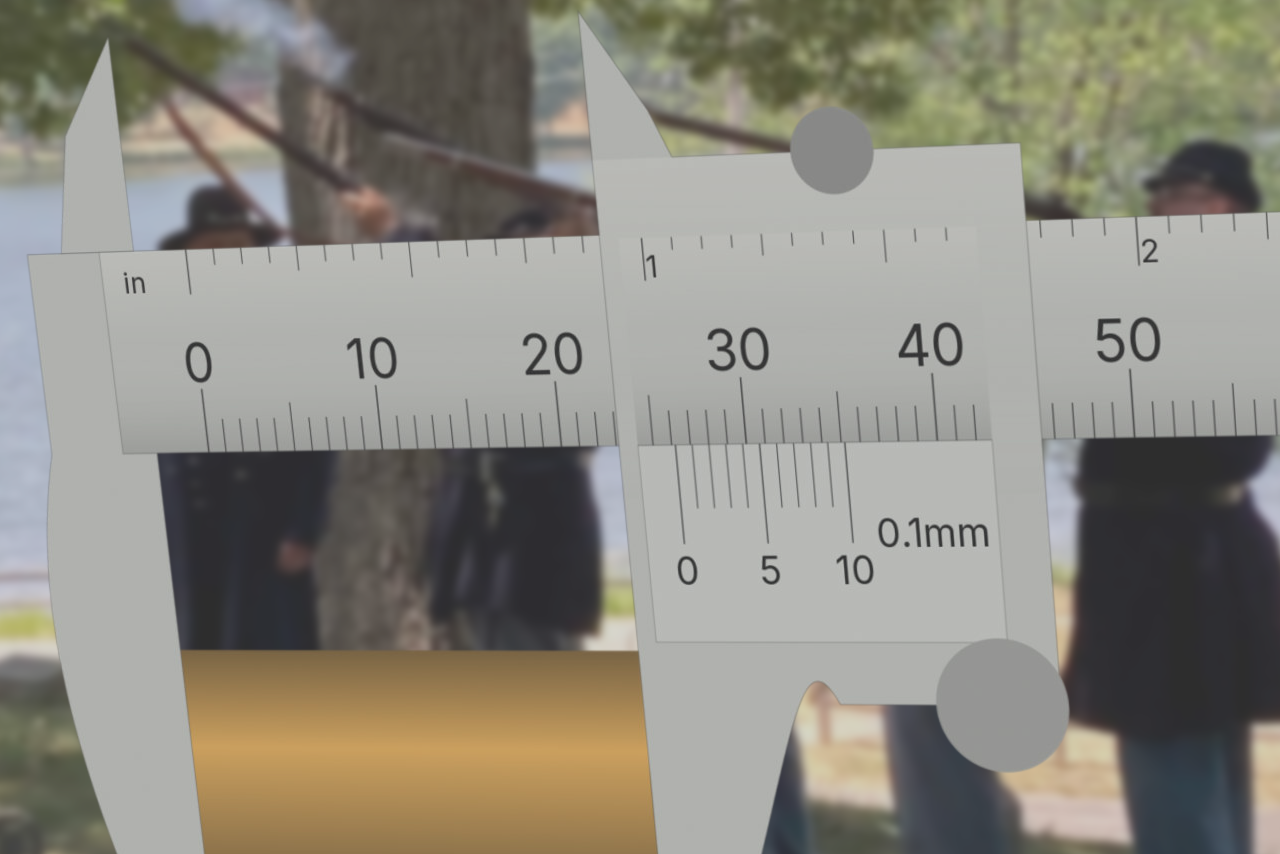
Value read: 26.2,mm
